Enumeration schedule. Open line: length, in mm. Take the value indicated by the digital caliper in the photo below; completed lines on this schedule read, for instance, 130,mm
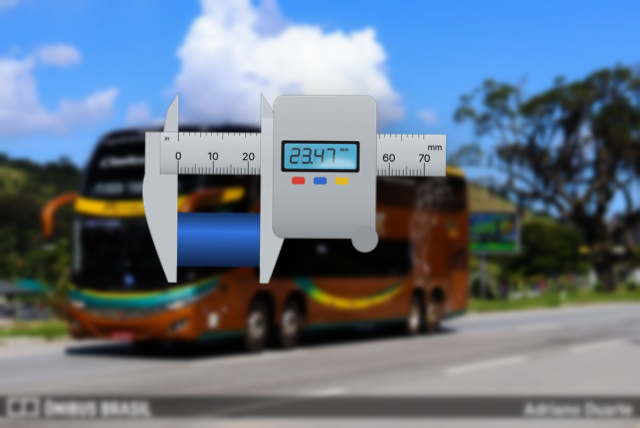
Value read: 23.47,mm
